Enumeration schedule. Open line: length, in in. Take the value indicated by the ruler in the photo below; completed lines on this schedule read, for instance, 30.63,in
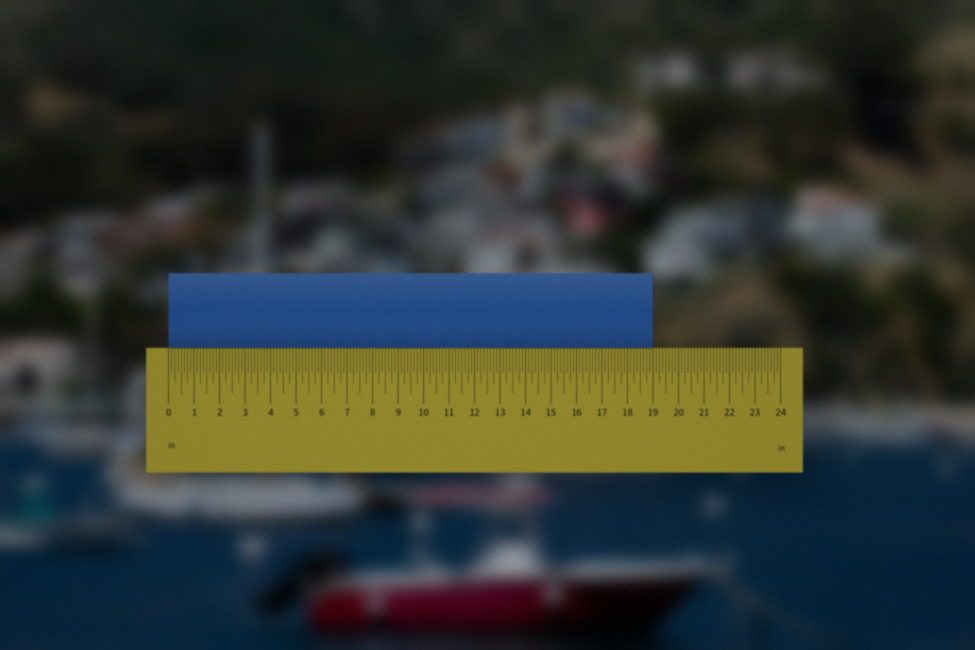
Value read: 19,in
